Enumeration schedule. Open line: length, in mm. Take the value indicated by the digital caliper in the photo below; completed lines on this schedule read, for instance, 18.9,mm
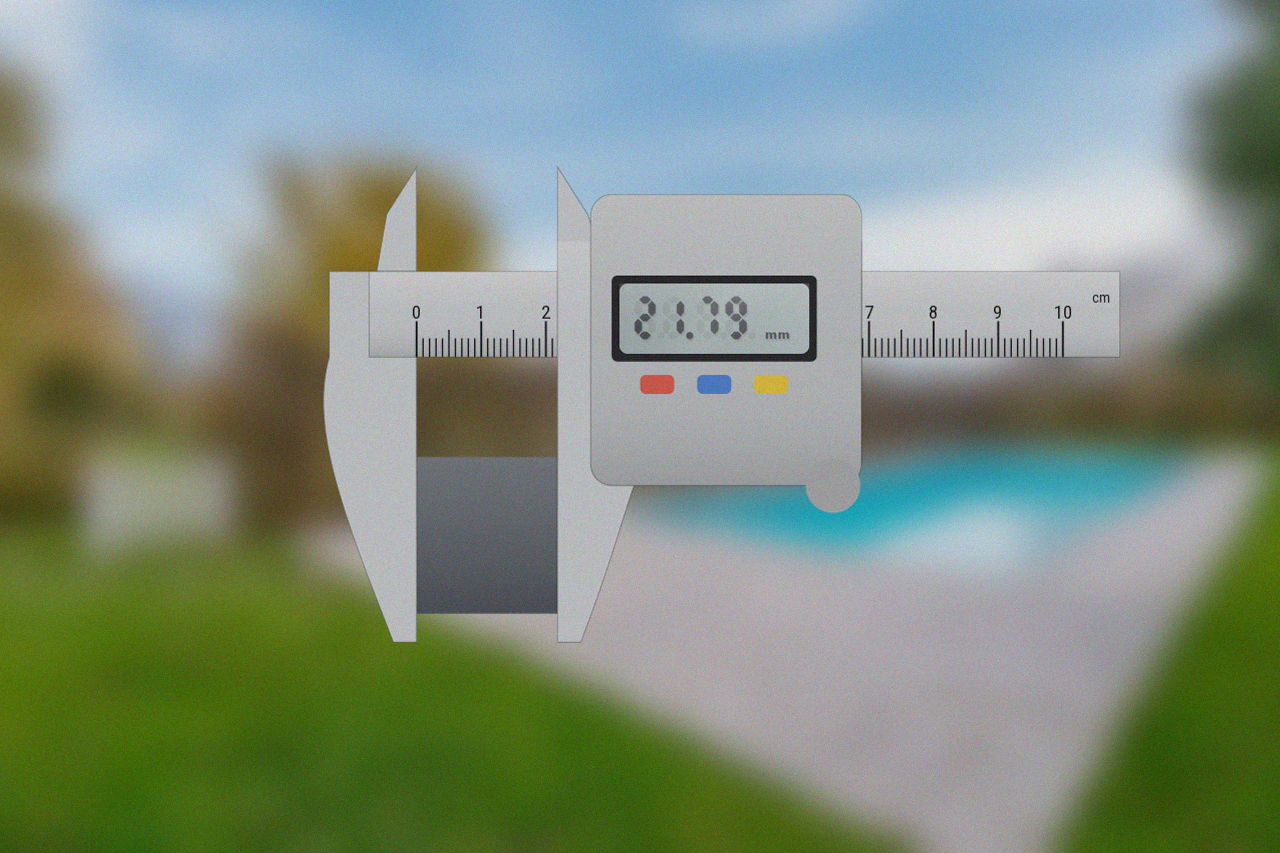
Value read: 21.79,mm
